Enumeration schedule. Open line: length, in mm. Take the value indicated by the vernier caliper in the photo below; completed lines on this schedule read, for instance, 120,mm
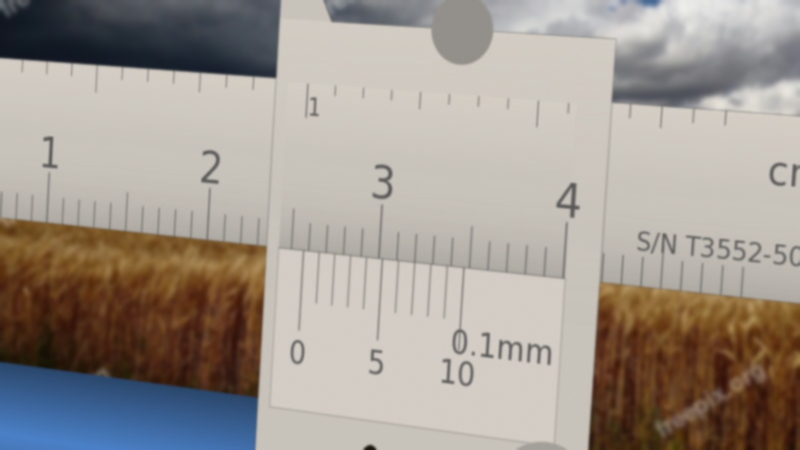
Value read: 25.7,mm
